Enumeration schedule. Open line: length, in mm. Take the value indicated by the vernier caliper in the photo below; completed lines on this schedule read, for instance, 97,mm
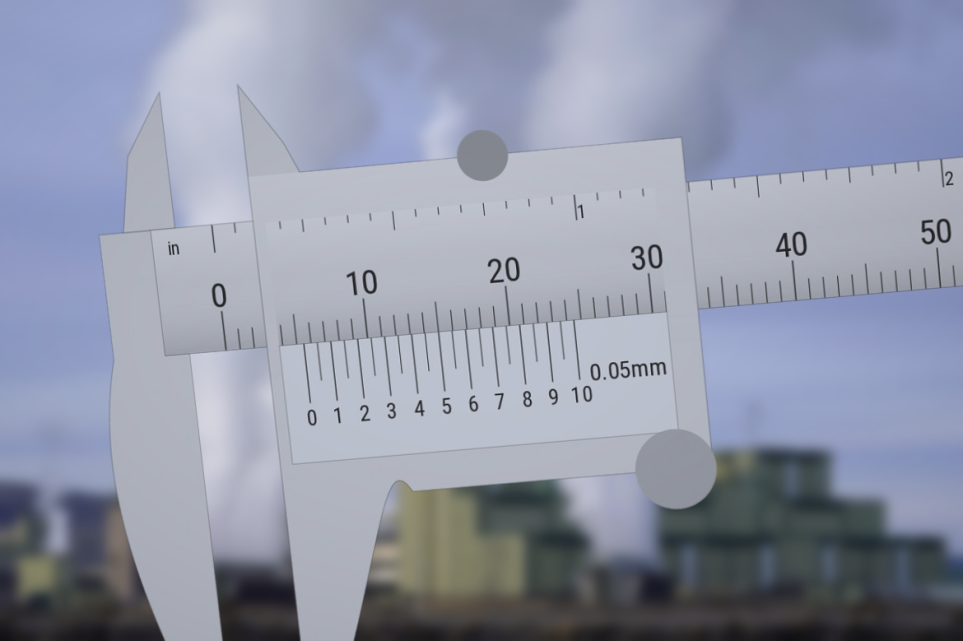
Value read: 5.5,mm
